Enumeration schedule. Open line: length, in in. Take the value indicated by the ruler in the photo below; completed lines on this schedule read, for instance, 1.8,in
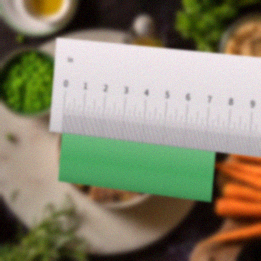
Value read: 7.5,in
